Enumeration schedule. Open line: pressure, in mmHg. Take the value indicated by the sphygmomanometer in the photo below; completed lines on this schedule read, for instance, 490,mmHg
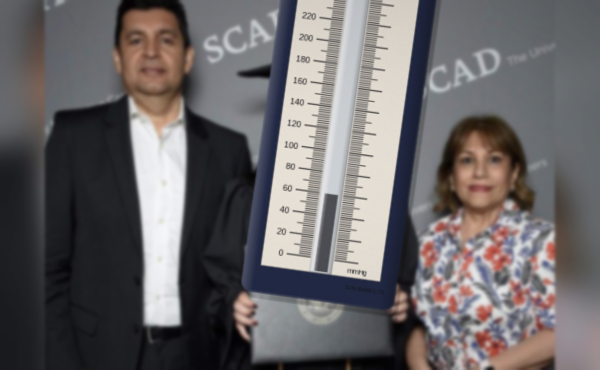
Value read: 60,mmHg
